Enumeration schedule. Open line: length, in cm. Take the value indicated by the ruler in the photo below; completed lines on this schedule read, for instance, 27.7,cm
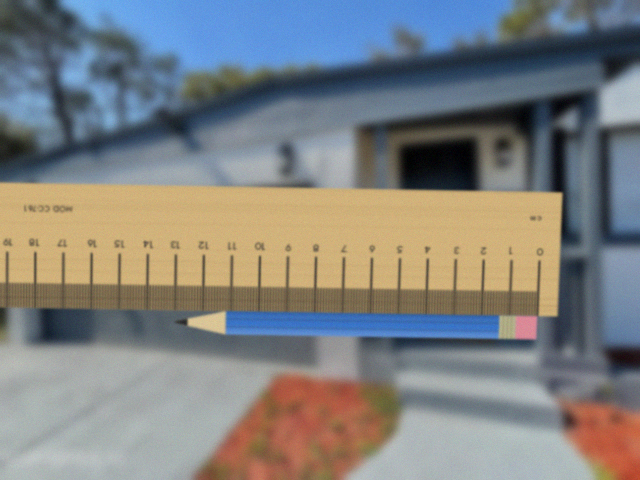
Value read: 13,cm
